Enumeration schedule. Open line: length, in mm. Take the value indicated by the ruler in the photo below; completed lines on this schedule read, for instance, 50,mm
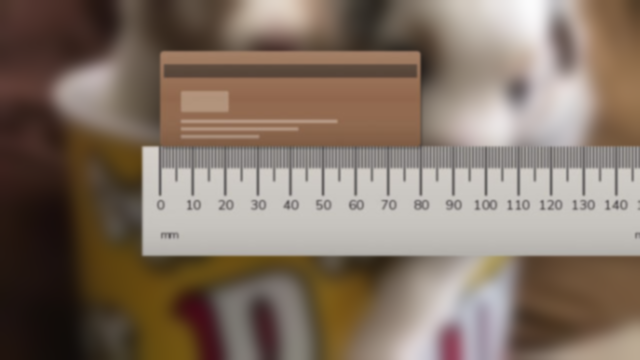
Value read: 80,mm
